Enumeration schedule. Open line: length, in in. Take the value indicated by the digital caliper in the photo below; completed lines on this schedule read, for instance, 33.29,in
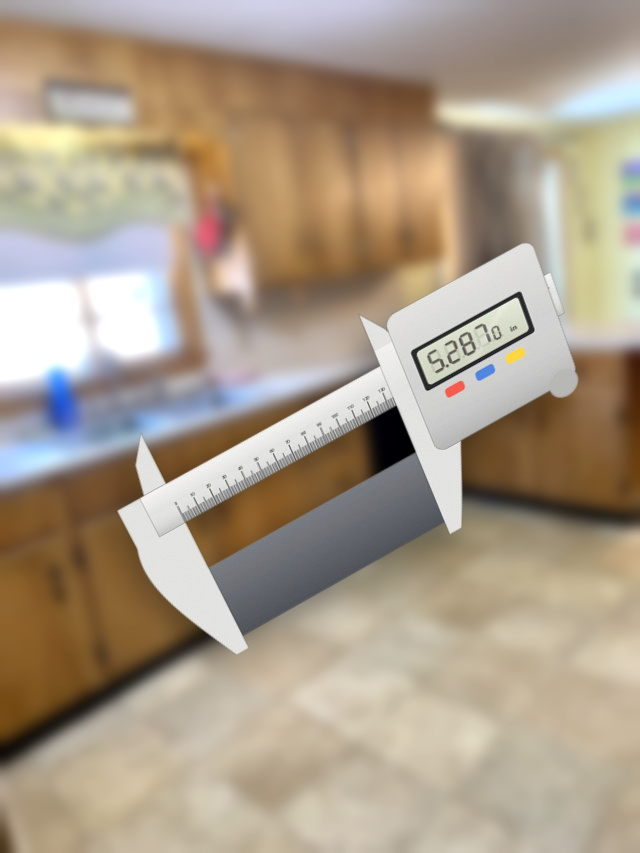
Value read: 5.2870,in
